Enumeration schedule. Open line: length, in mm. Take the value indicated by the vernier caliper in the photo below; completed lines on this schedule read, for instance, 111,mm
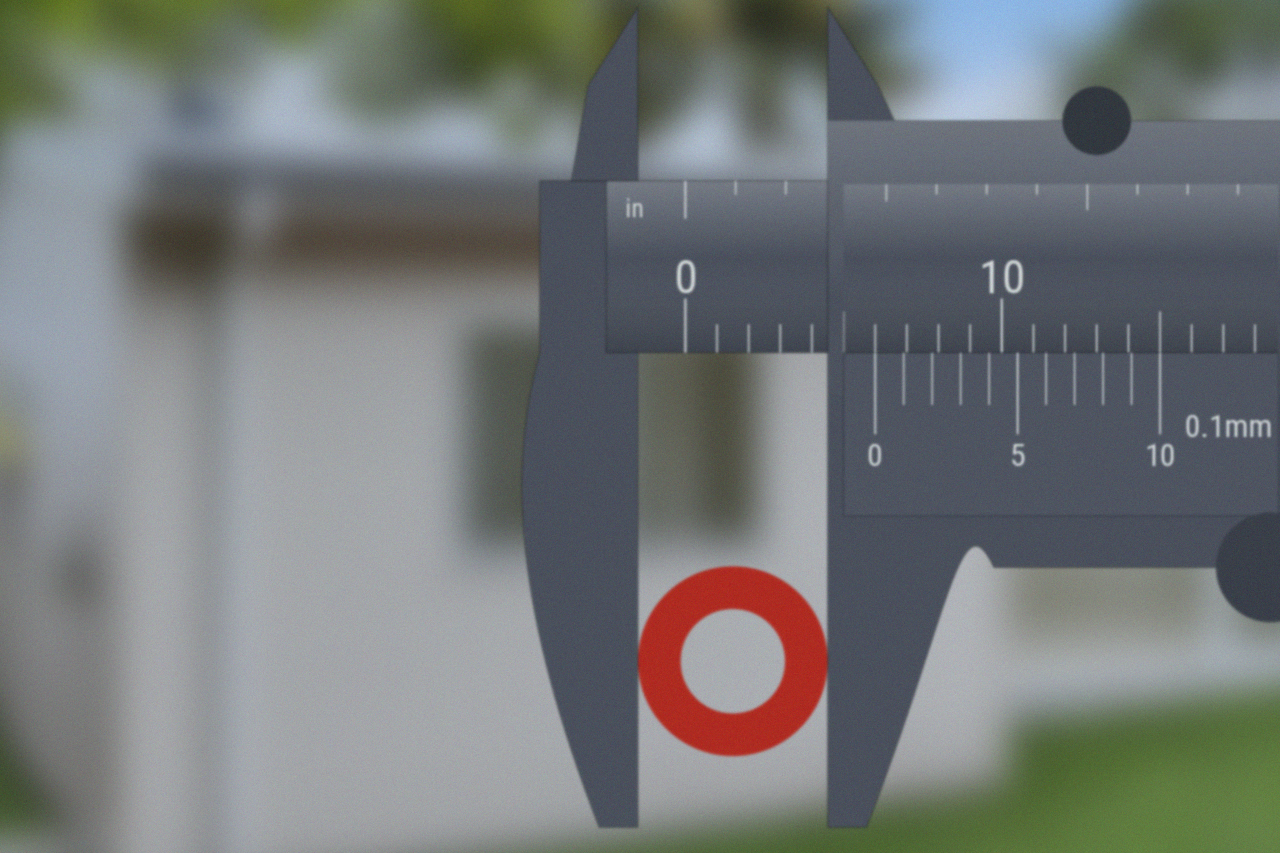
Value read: 6.0,mm
